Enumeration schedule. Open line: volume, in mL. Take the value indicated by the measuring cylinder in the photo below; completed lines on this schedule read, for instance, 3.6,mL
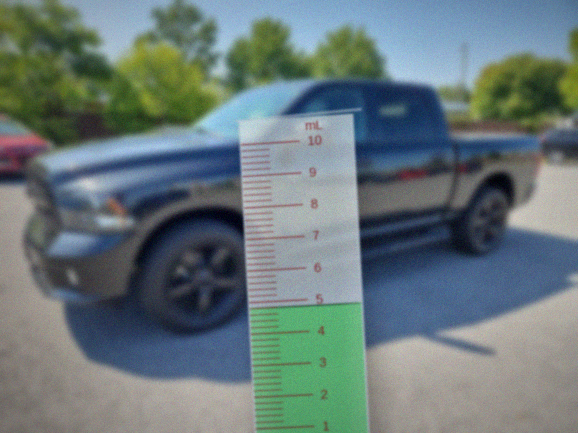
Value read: 4.8,mL
